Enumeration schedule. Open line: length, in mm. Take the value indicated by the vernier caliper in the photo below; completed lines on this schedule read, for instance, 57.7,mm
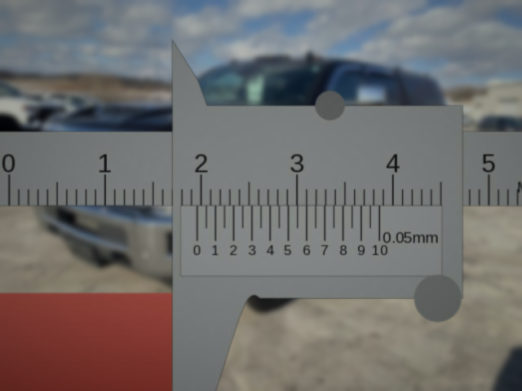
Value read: 19.6,mm
